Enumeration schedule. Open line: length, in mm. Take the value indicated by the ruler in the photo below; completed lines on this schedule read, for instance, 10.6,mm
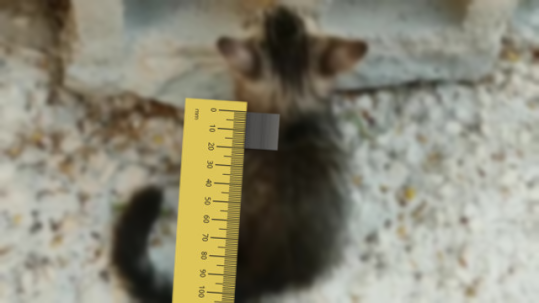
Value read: 20,mm
